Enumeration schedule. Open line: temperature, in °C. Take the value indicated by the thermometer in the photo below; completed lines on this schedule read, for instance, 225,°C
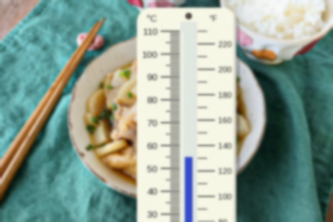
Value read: 55,°C
